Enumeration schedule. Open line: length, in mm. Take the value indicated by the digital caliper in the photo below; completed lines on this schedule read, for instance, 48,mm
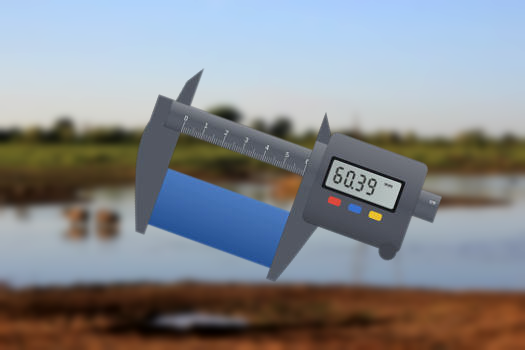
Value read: 60.39,mm
